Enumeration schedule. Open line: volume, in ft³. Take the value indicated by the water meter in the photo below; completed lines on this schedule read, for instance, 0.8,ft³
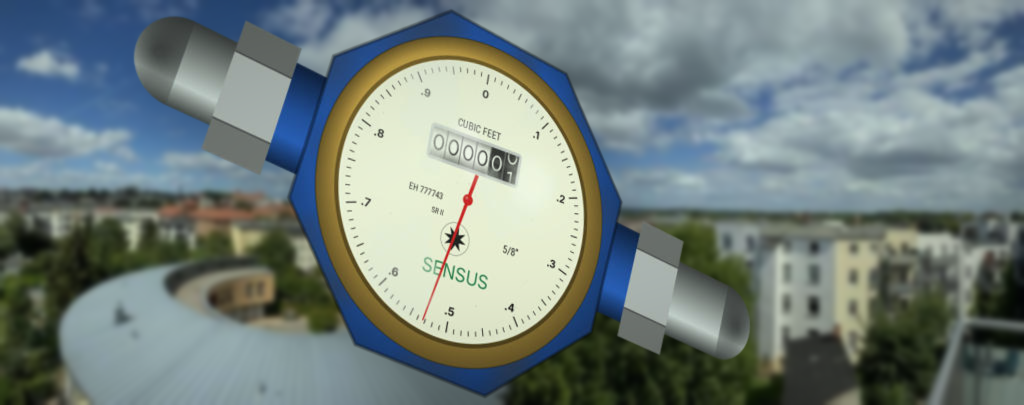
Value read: 0.53,ft³
